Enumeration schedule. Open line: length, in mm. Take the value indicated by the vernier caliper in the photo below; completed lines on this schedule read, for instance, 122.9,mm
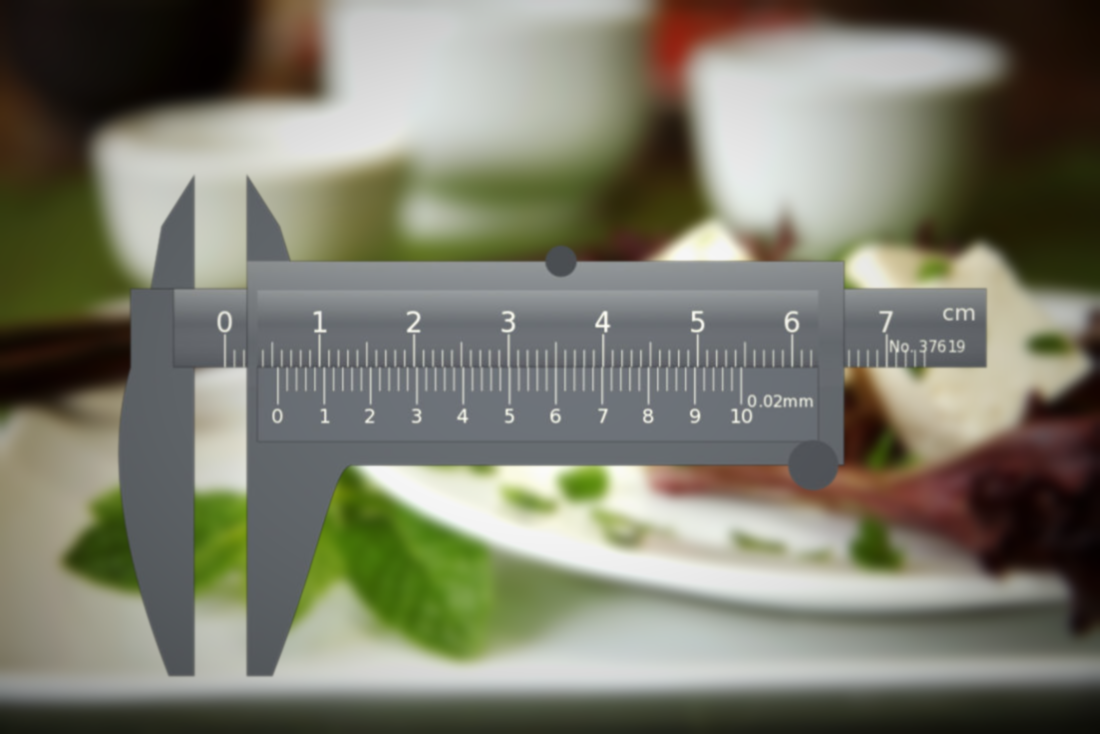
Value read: 5.6,mm
